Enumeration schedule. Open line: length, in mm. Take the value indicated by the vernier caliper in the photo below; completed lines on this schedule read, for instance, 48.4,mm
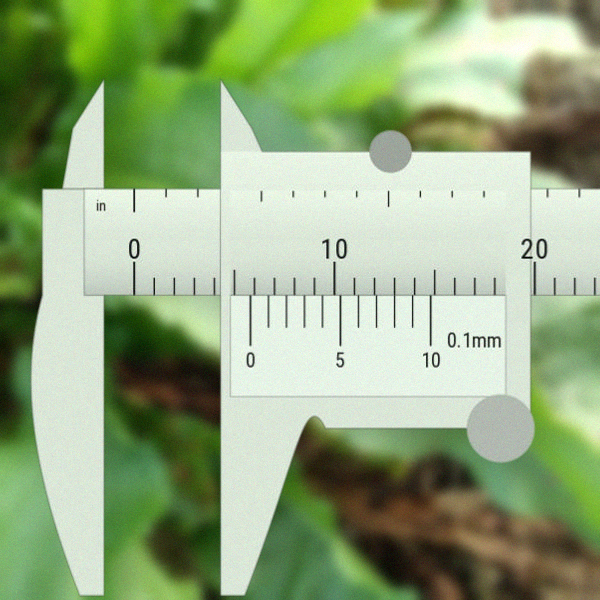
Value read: 5.8,mm
